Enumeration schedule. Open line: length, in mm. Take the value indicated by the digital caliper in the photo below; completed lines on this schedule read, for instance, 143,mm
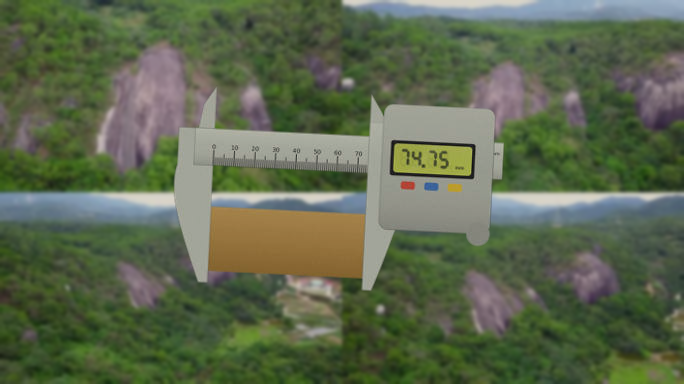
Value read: 74.75,mm
